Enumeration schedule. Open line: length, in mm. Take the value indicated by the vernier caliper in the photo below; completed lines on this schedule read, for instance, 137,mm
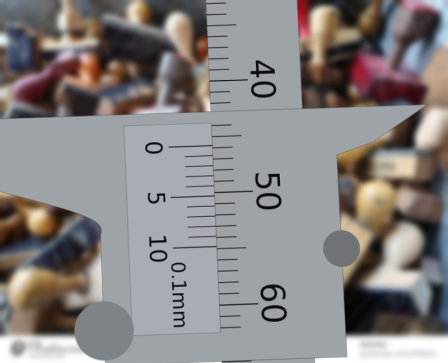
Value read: 45.8,mm
